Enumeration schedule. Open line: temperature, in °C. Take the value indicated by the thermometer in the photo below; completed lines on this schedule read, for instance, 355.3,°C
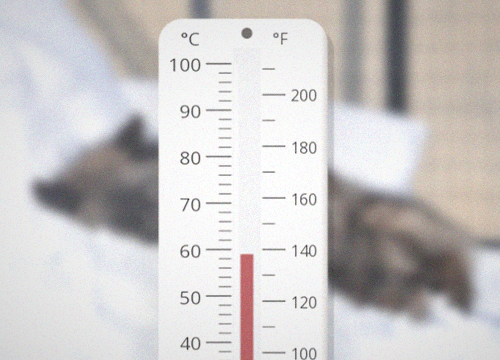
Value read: 59,°C
